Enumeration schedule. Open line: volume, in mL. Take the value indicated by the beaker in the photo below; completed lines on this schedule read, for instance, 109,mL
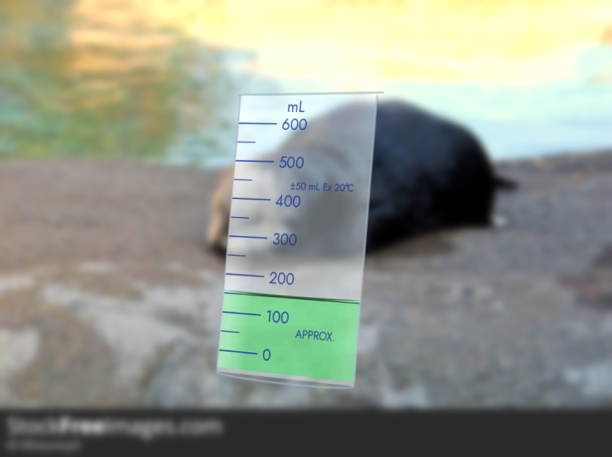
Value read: 150,mL
